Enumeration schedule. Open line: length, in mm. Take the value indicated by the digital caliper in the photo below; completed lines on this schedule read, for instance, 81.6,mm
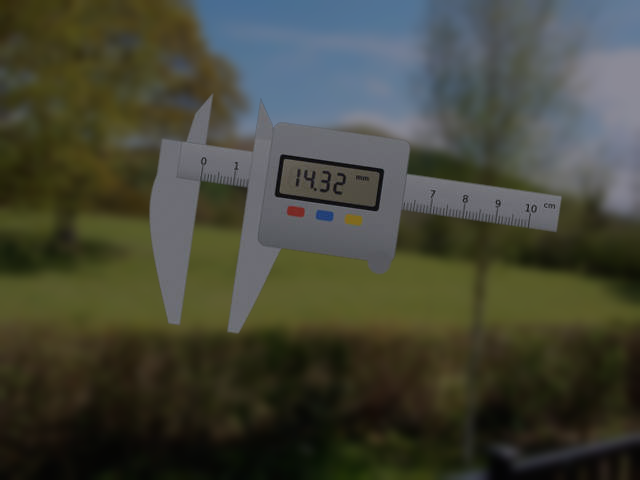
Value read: 14.32,mm
